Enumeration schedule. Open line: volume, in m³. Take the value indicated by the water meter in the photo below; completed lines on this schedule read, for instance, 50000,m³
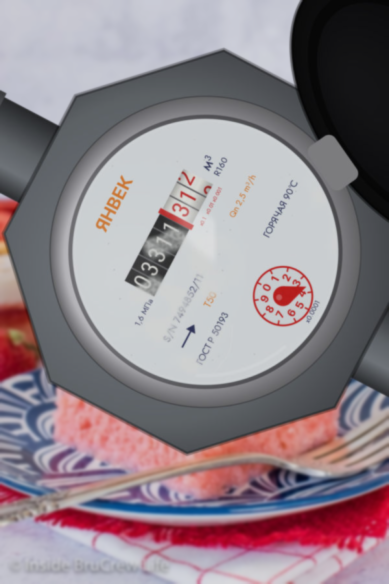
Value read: 3311.3123,m³
